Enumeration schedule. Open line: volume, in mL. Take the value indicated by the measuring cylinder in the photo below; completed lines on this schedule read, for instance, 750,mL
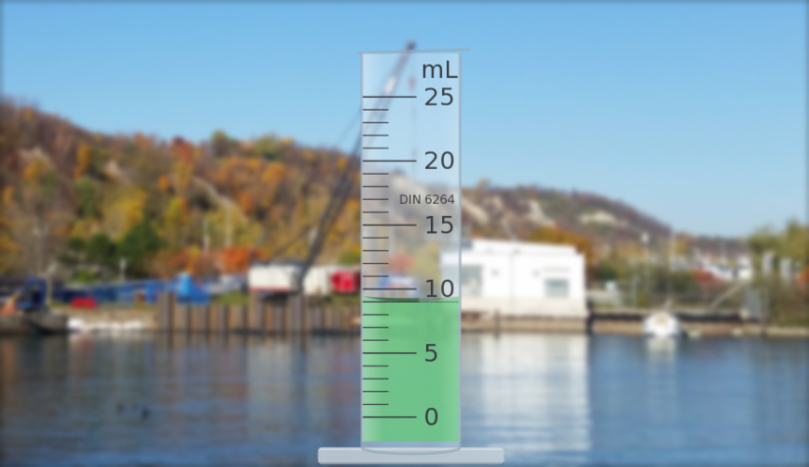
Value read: 9,mL
